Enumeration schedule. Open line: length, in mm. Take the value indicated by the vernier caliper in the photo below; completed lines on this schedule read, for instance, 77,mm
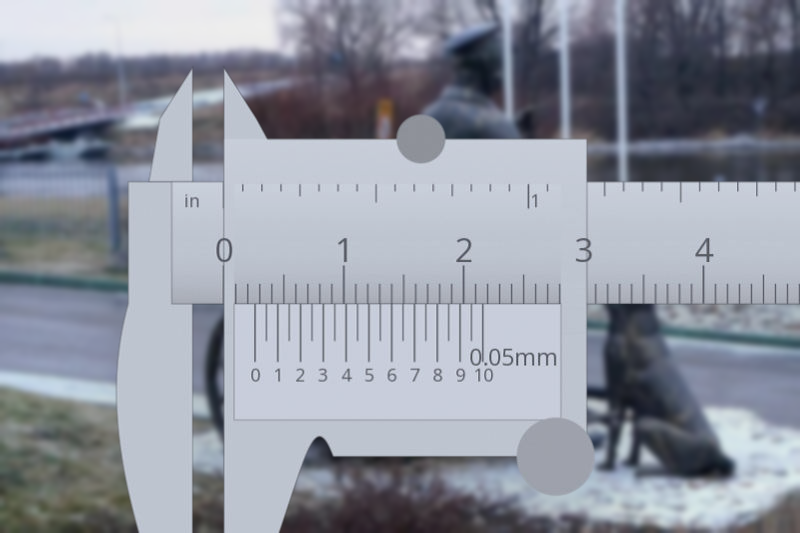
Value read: 2.6,mm
